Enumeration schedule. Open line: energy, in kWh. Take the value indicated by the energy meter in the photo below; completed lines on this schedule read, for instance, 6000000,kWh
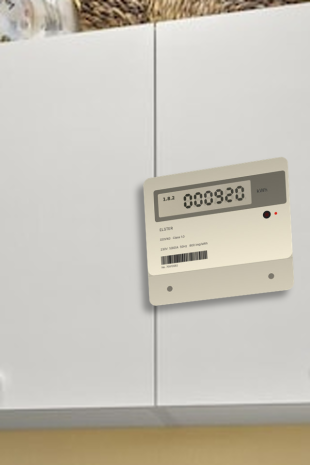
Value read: 920,kWh
